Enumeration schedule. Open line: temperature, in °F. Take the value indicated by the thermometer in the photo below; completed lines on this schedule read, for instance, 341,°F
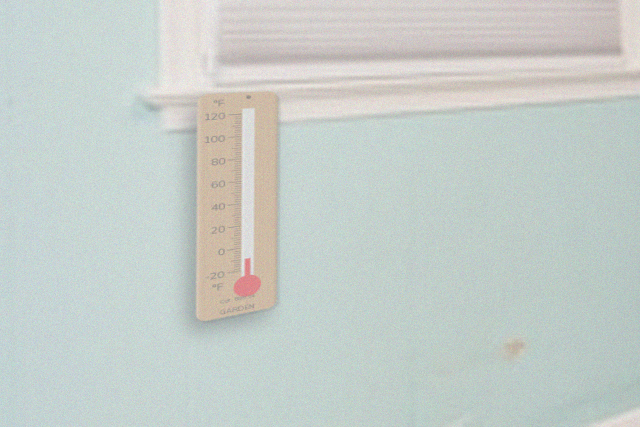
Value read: -10,°F
